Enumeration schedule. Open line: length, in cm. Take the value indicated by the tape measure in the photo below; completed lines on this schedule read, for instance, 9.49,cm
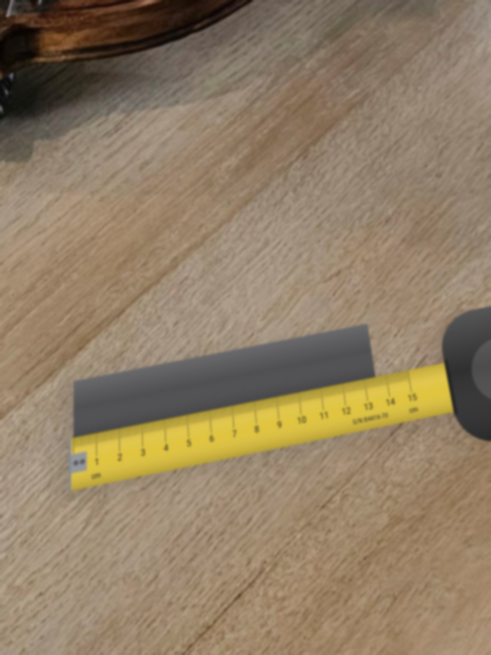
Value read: 13.5,cm
